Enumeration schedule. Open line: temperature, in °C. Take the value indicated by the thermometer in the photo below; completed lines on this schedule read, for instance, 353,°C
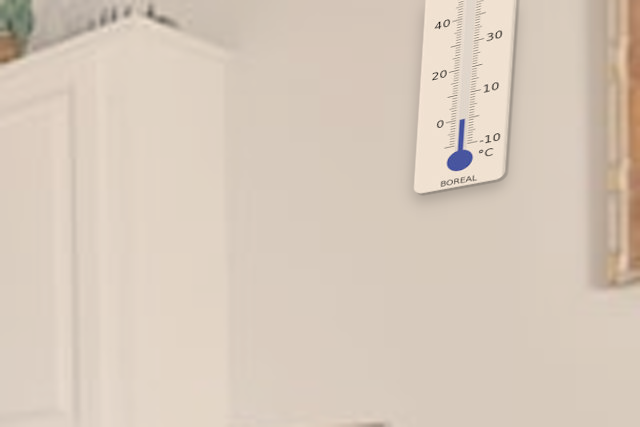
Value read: 0,°C
